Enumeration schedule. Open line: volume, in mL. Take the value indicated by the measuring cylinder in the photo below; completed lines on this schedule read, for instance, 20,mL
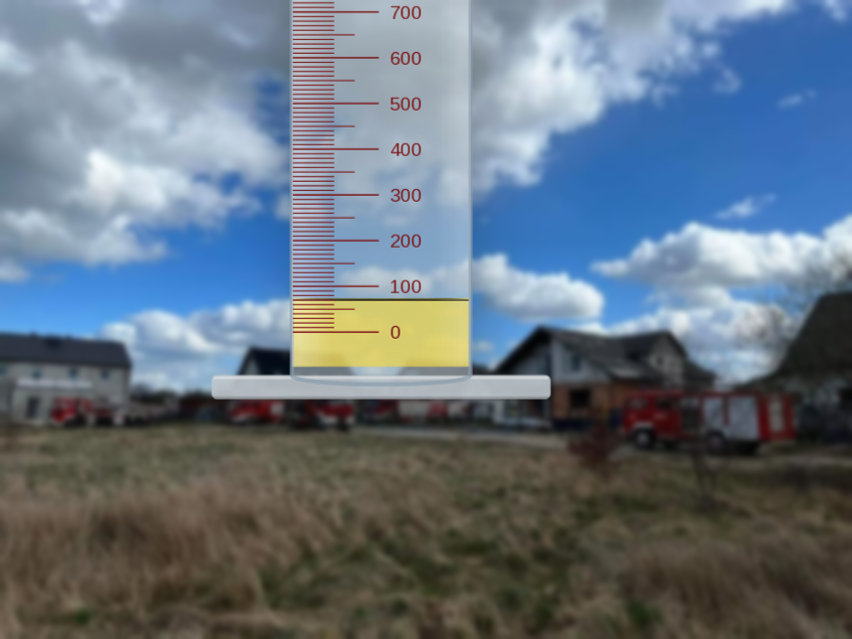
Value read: 70,mL
